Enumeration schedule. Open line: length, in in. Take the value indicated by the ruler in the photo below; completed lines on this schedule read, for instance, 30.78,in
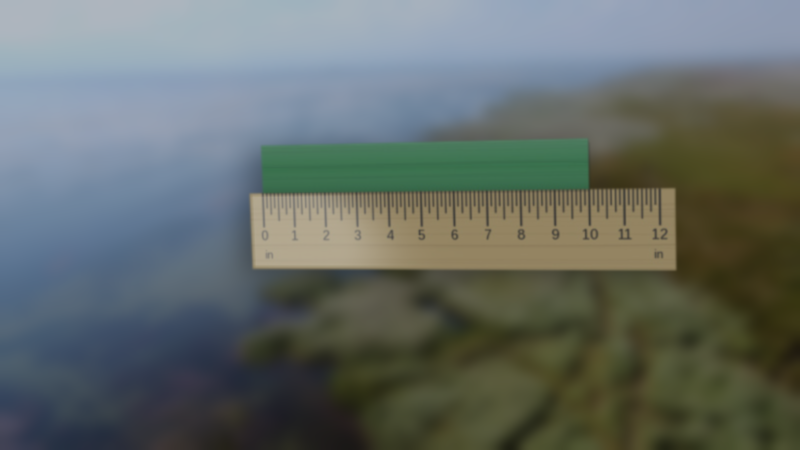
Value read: 10,in
